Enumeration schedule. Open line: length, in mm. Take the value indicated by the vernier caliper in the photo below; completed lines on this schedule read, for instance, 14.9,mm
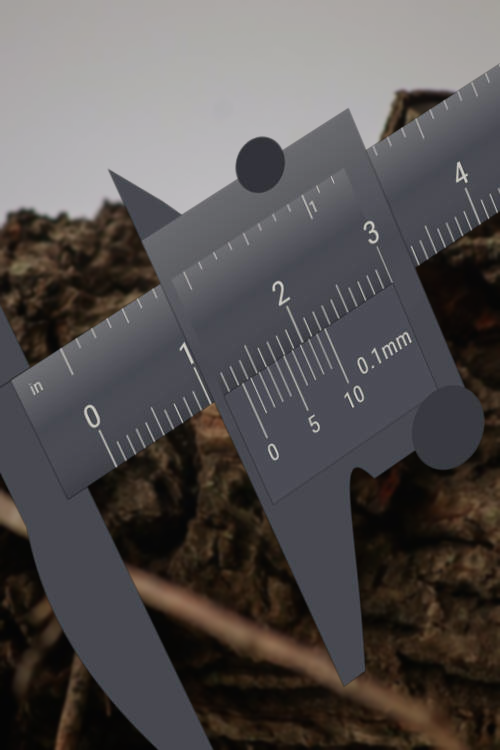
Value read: 13.4,mm
